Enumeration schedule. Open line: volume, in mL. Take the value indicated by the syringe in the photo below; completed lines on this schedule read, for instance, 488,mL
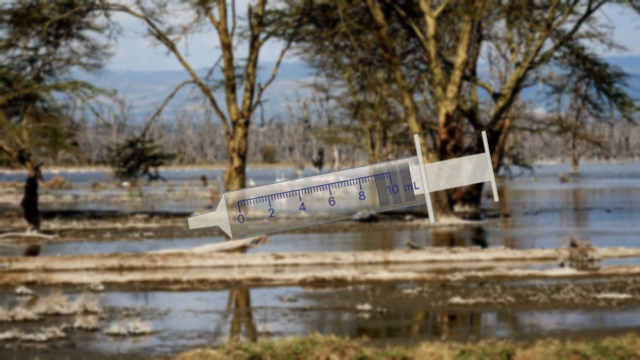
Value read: 9,mL
